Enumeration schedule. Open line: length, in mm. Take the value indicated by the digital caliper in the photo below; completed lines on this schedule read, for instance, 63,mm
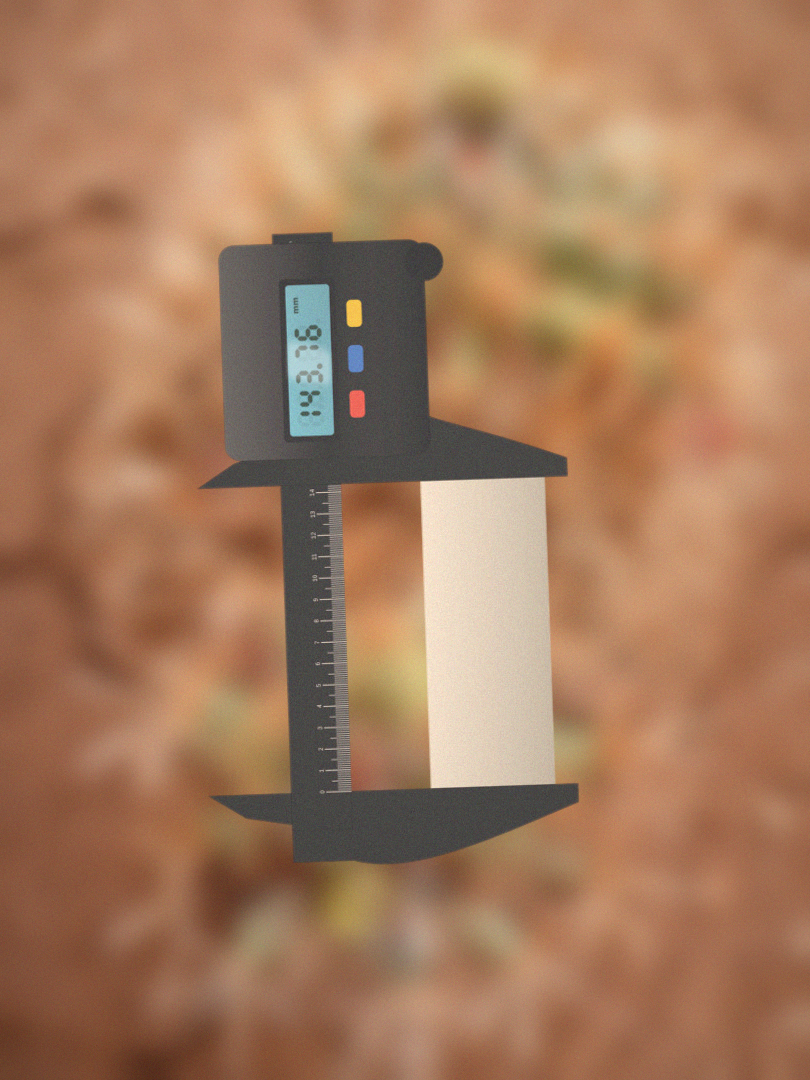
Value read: 143.76,mm
